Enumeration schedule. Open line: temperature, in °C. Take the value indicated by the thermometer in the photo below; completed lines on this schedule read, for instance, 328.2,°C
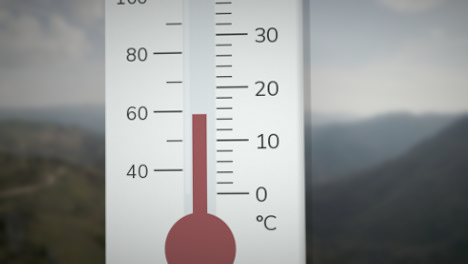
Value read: 15,°C
